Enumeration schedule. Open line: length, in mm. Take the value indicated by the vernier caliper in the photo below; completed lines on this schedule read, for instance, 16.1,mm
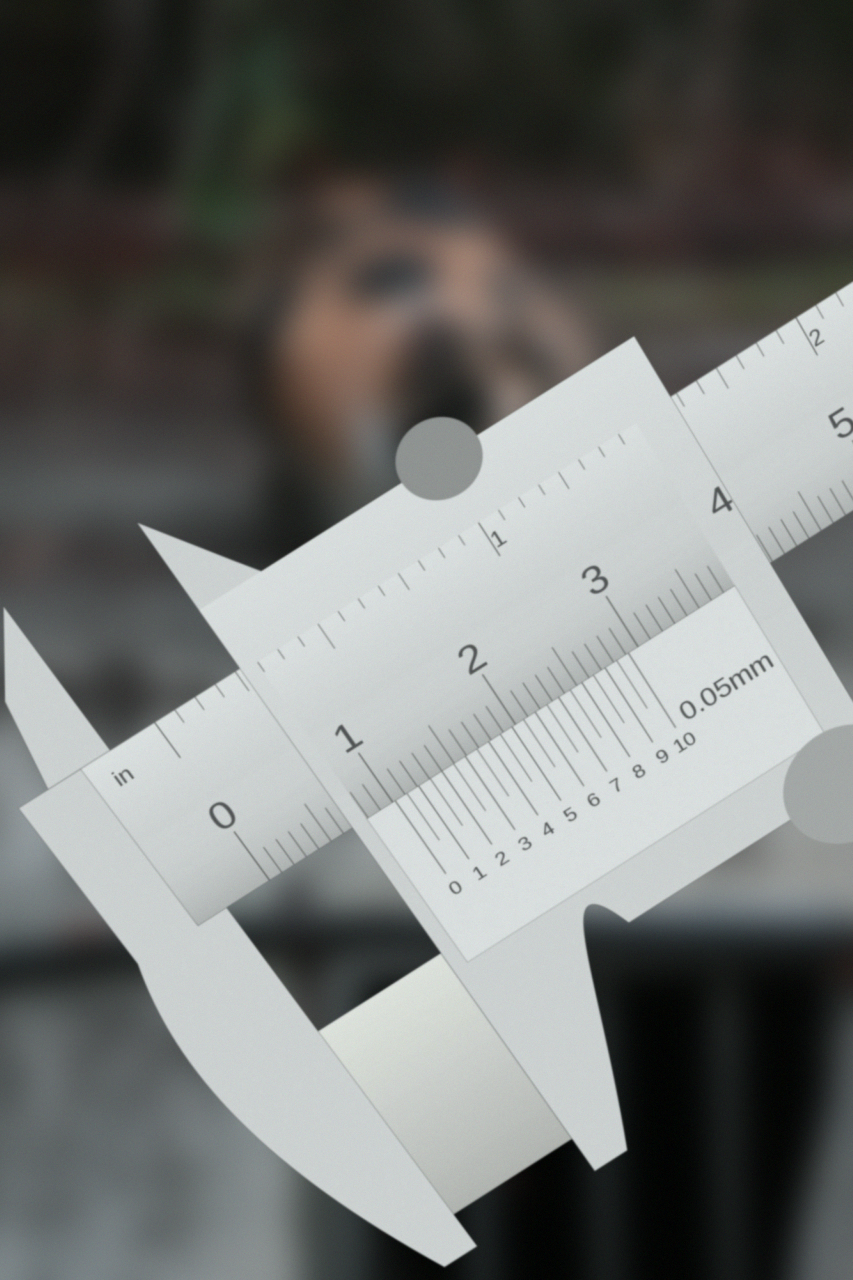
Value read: 10.2,mm
